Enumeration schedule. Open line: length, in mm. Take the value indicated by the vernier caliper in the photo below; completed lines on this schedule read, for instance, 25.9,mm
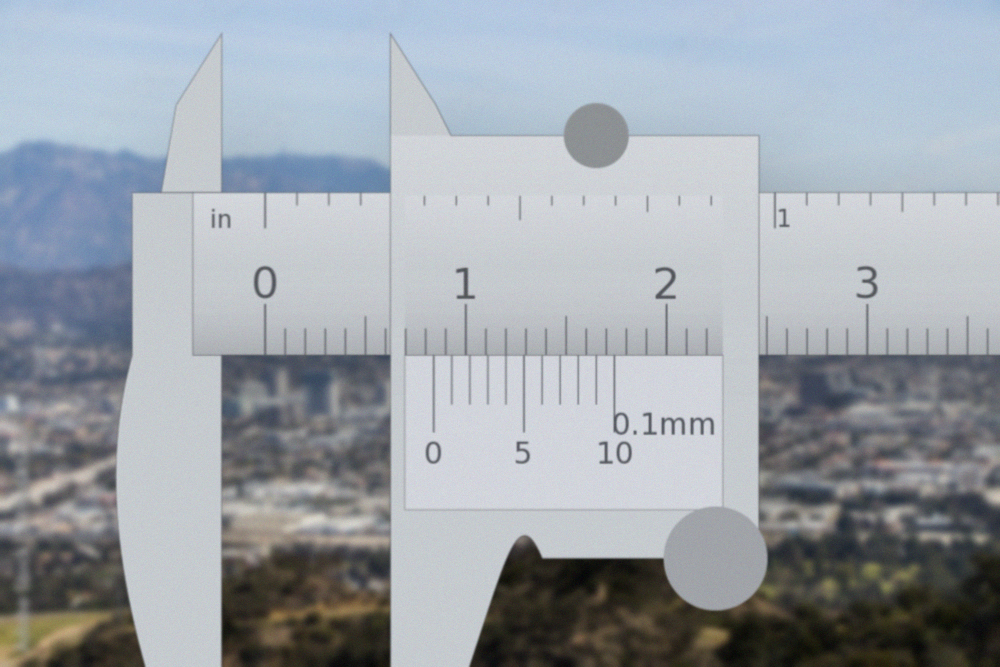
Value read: 8.4,mm
